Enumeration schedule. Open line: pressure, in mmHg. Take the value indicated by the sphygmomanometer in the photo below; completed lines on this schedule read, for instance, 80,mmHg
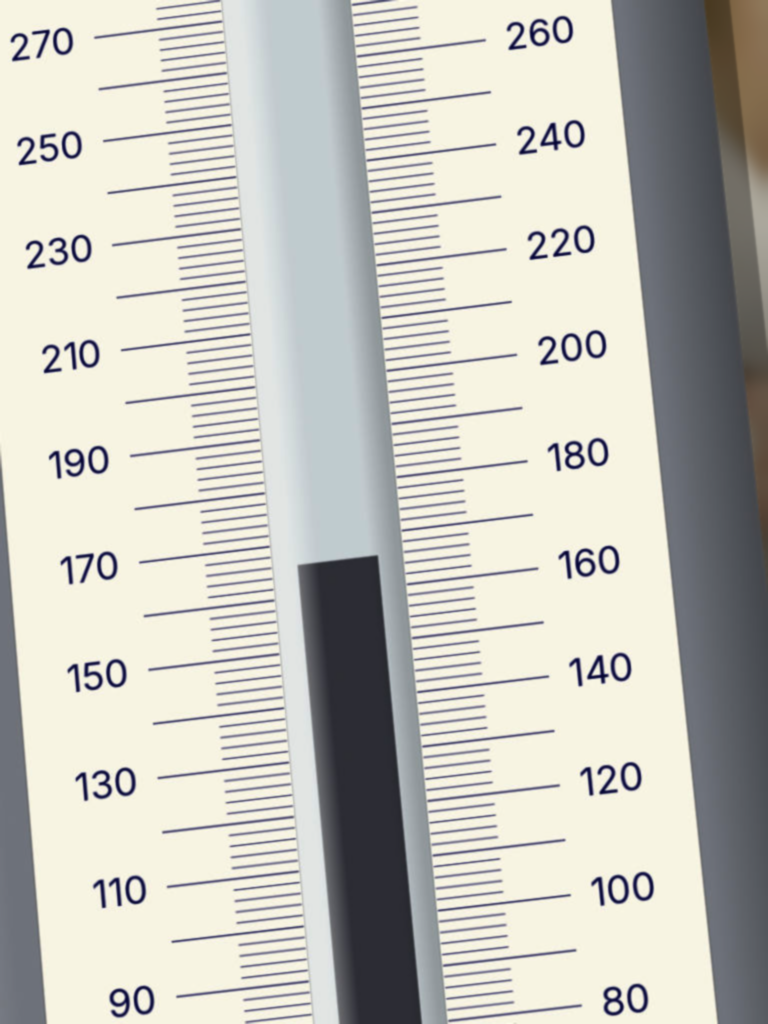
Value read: 166,mmHg
